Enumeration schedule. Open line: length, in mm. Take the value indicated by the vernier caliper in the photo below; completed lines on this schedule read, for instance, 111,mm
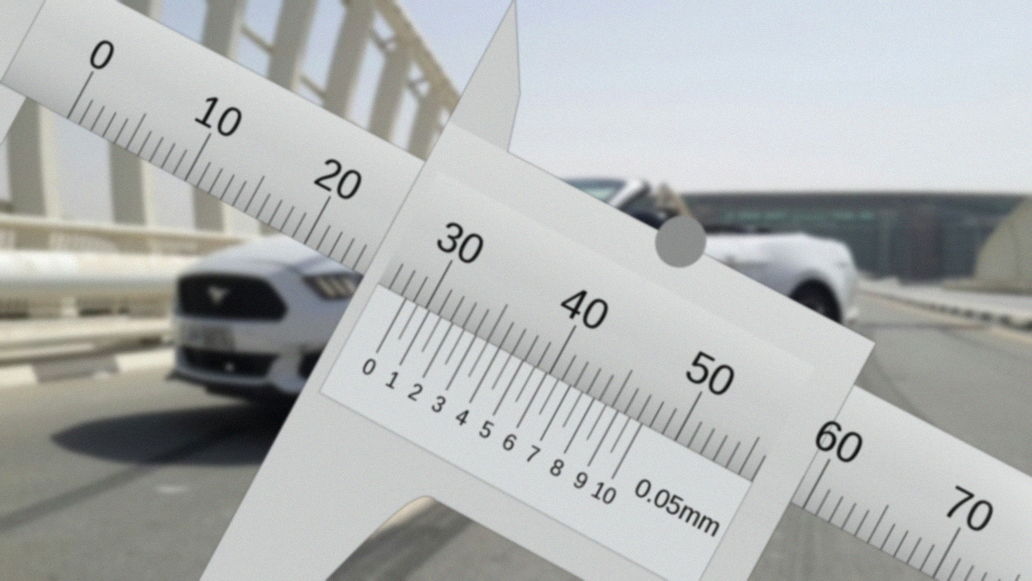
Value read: 28.4,mm
